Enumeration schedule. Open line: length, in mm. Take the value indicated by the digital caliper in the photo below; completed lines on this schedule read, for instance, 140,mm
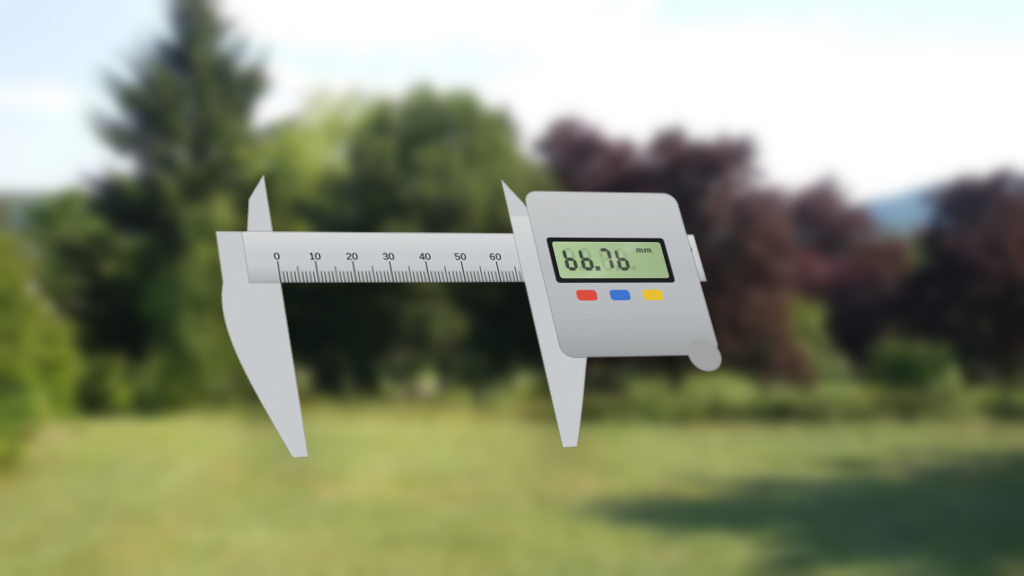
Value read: 66.76,mm
